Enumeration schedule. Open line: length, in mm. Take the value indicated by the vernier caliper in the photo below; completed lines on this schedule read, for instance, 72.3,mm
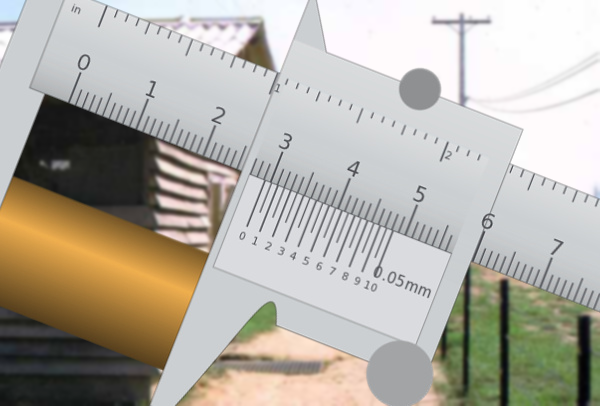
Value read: 29.2,mm
